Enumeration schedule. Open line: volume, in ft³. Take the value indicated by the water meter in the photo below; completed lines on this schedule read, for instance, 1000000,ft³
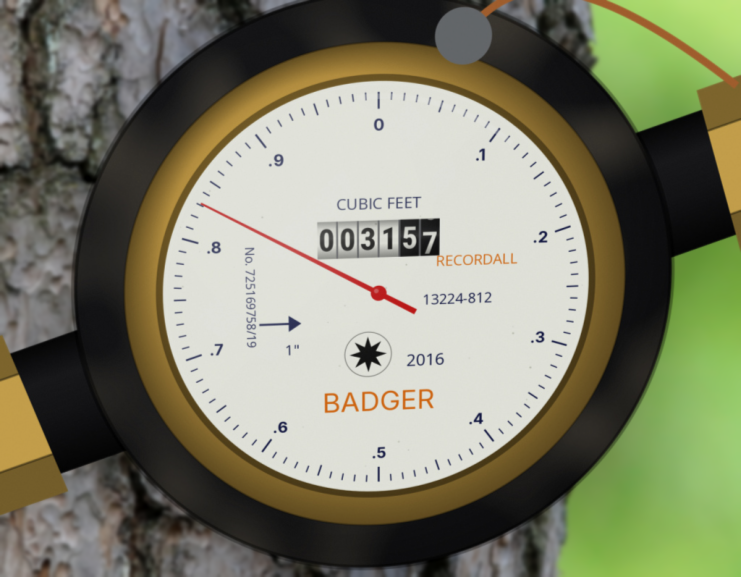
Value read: 3156.83,ft³
